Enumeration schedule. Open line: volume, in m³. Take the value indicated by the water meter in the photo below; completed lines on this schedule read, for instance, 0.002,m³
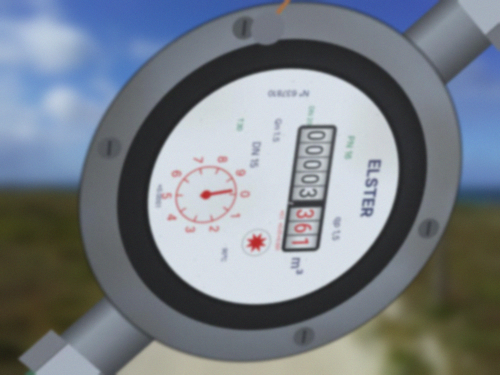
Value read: 3.3609,m³
